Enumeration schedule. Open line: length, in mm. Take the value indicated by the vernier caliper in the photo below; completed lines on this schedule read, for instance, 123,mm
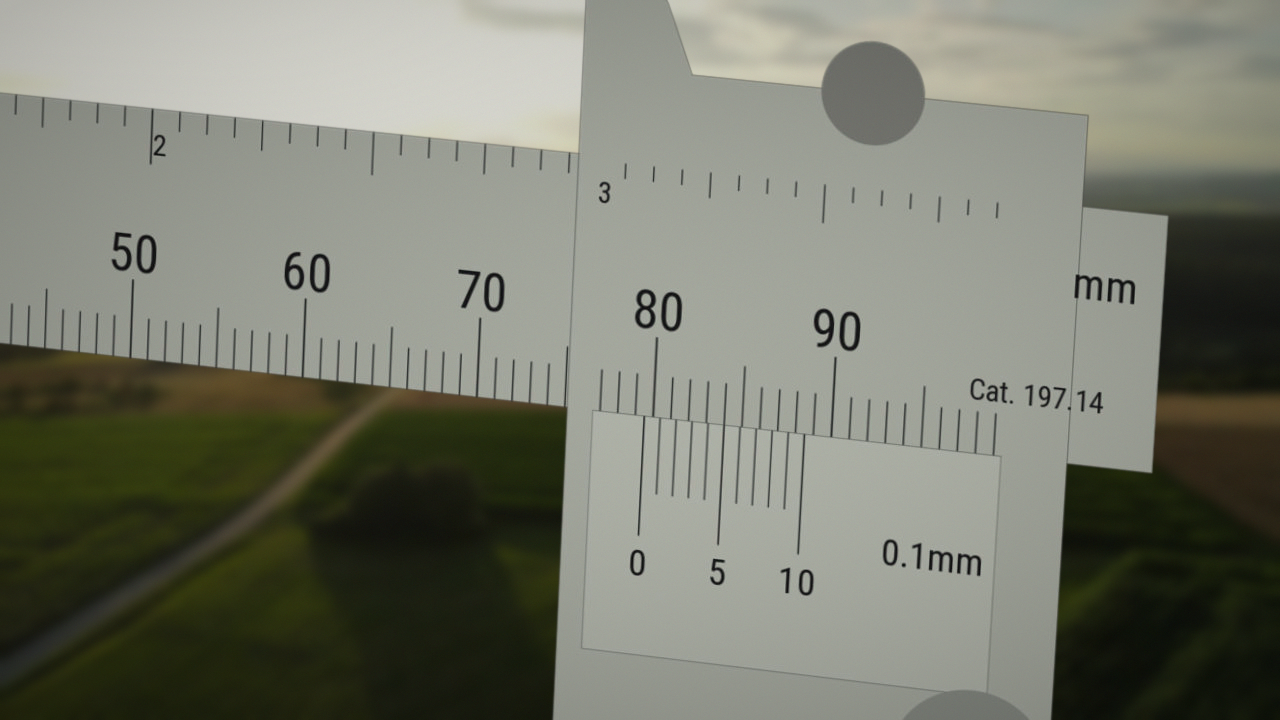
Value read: 79.5,mm
